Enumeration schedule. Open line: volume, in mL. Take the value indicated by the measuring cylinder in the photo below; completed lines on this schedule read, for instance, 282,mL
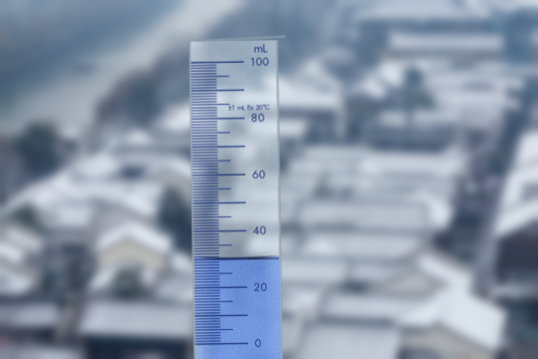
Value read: 30,mL
